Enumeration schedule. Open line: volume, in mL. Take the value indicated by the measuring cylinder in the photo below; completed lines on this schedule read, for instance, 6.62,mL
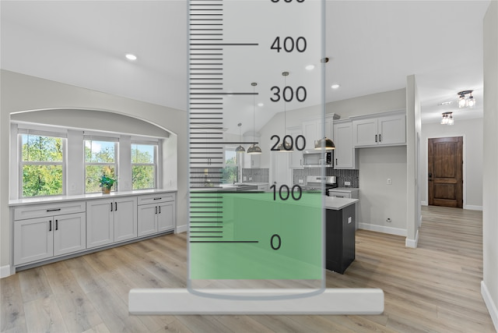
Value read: 100,mL
